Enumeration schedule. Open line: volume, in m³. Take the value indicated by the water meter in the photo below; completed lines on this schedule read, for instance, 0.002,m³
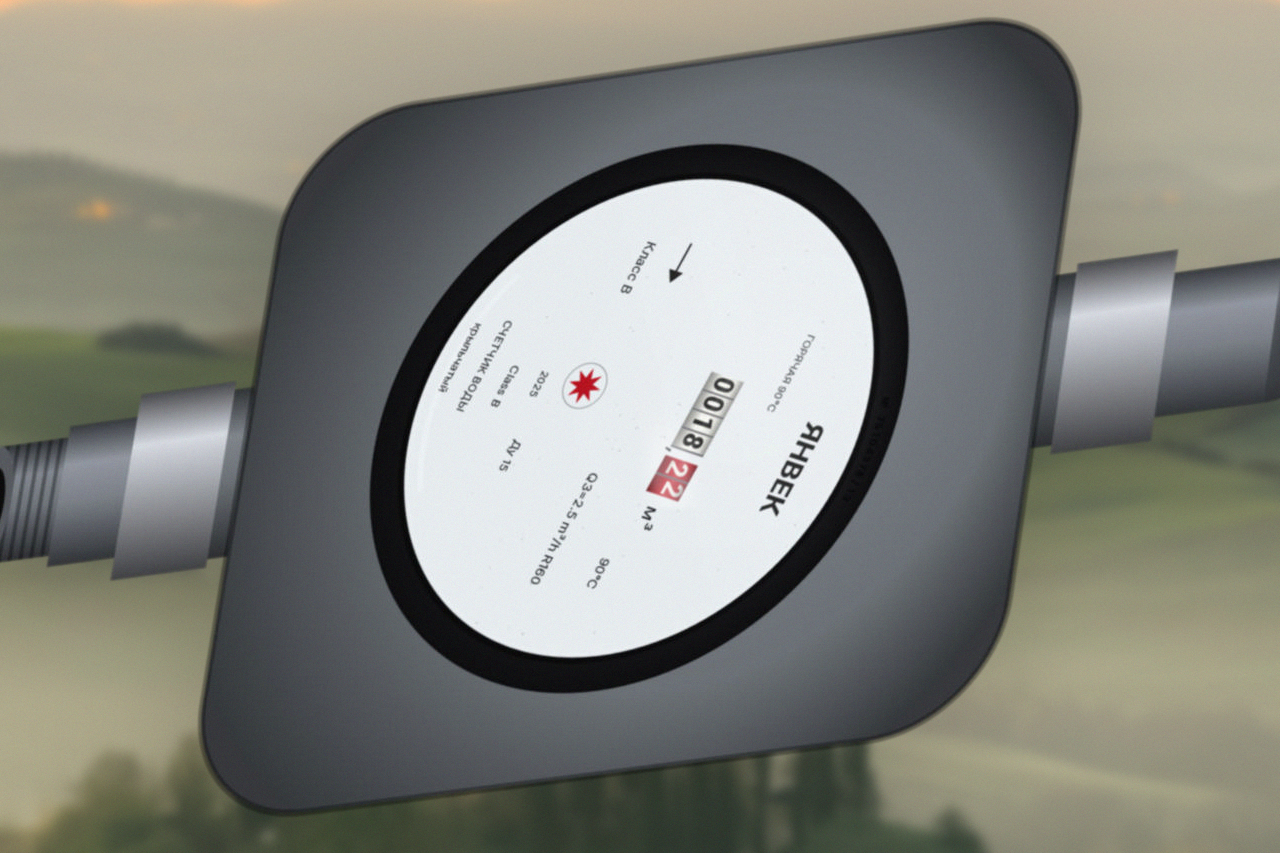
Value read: 18.22,m³
